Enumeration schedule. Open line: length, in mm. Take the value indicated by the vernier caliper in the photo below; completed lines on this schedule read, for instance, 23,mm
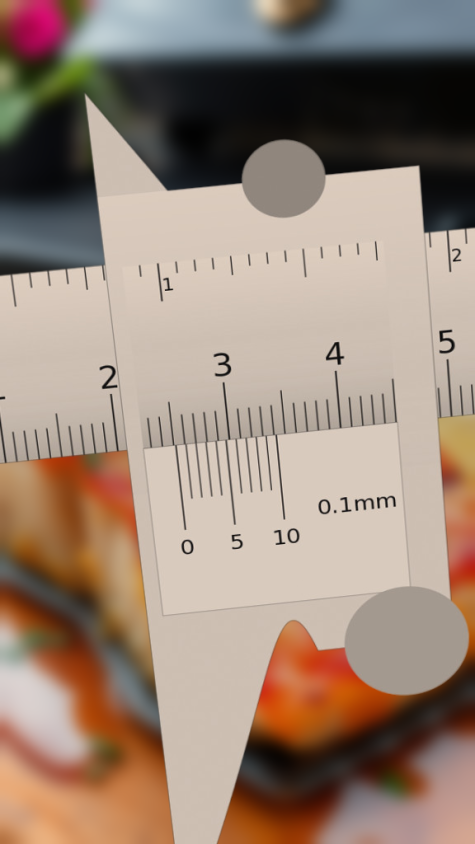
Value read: 25.2,mm
